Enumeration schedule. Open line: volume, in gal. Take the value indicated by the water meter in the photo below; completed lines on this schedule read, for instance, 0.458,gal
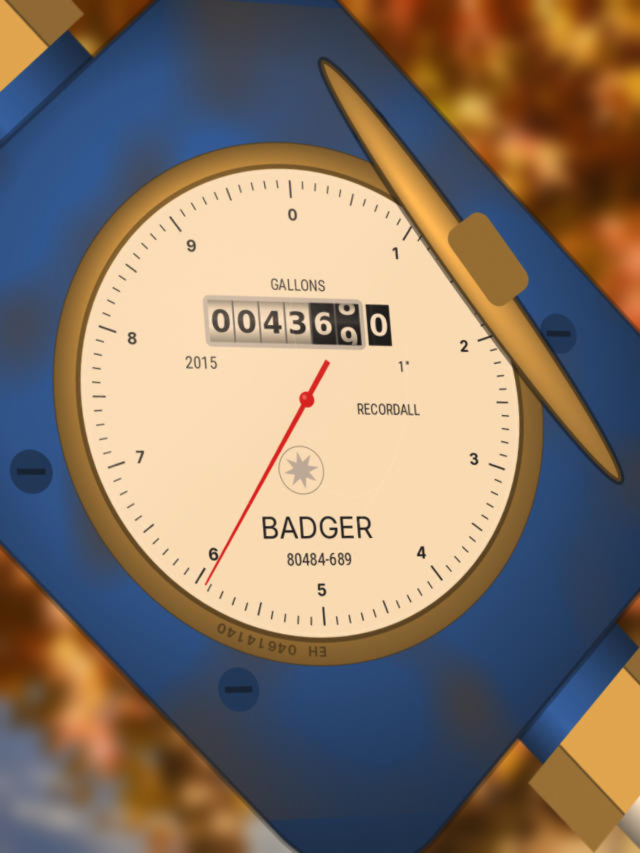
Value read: 43685.9,gal
